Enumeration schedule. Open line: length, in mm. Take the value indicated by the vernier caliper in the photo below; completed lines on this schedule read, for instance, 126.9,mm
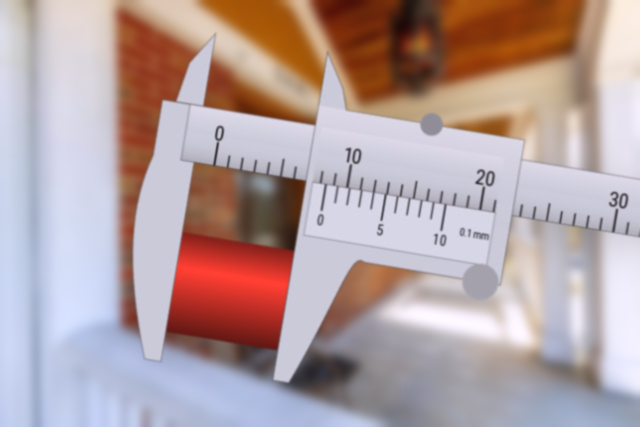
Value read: 8.4,mm
